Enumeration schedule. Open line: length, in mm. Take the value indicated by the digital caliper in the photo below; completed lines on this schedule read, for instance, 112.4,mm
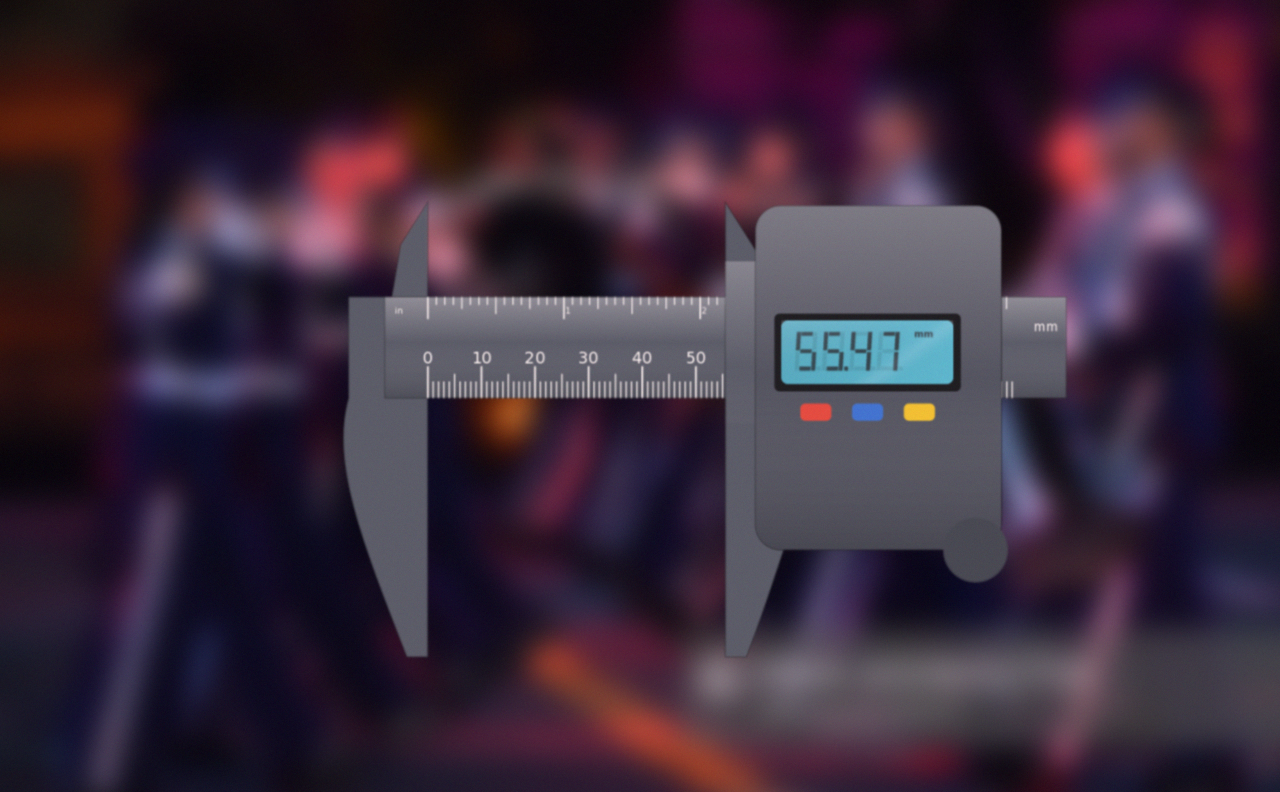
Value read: 55.47,mm
